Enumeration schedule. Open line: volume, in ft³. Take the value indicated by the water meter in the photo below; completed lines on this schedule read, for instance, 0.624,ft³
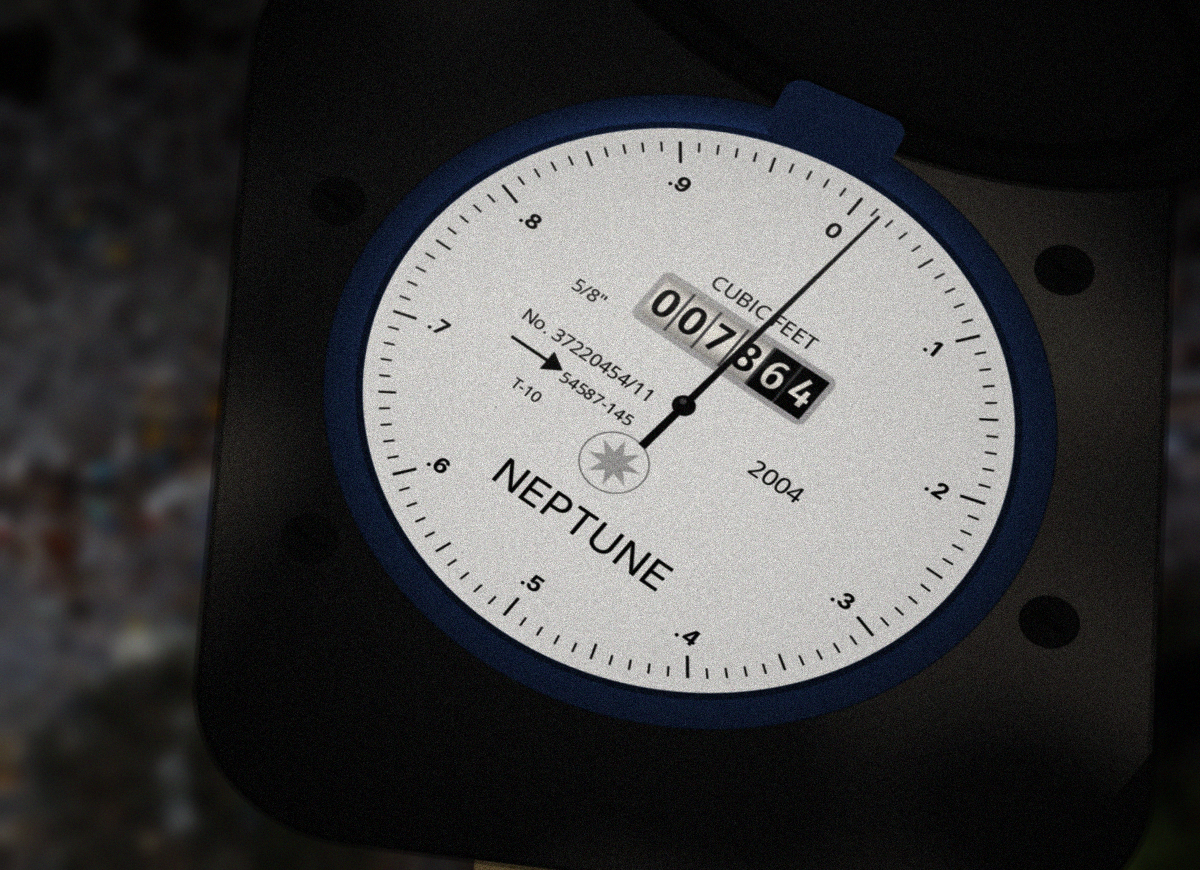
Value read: 7864.01,ft³
